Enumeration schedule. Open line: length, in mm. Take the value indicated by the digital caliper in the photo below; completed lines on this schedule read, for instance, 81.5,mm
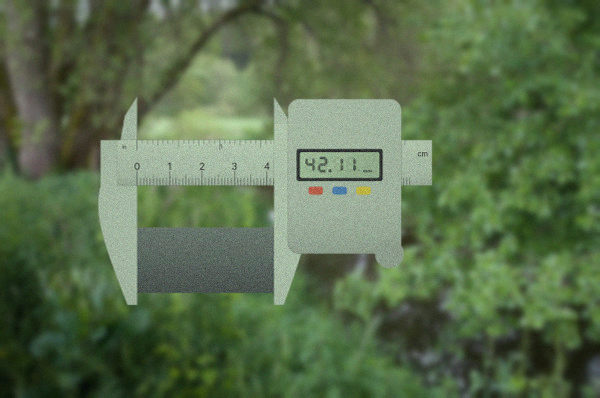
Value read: 42.11,mm
